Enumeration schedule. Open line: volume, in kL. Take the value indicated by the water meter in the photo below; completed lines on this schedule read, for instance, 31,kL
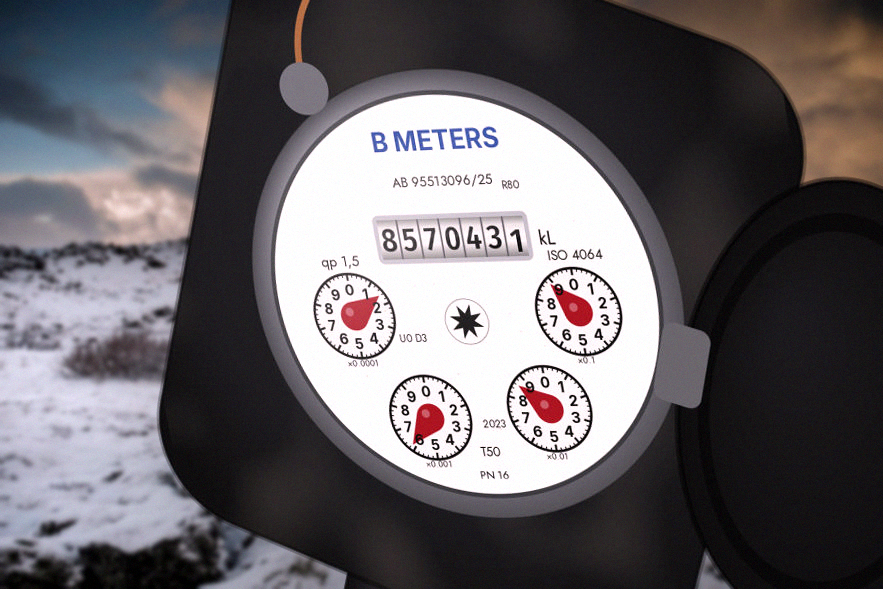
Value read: 8570430.8861,kL
